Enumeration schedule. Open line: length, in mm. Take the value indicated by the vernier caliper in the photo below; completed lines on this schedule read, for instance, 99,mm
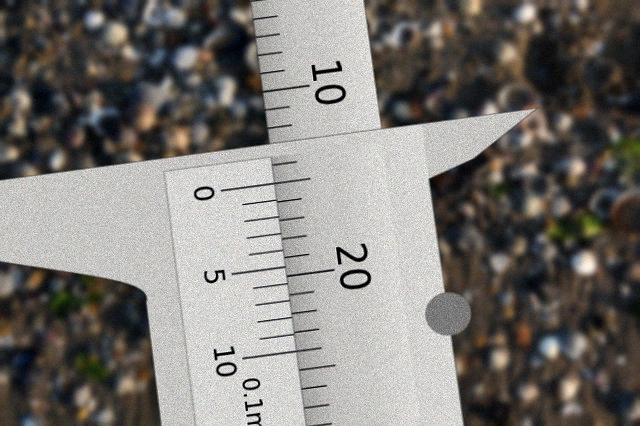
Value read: 15.0,mm
